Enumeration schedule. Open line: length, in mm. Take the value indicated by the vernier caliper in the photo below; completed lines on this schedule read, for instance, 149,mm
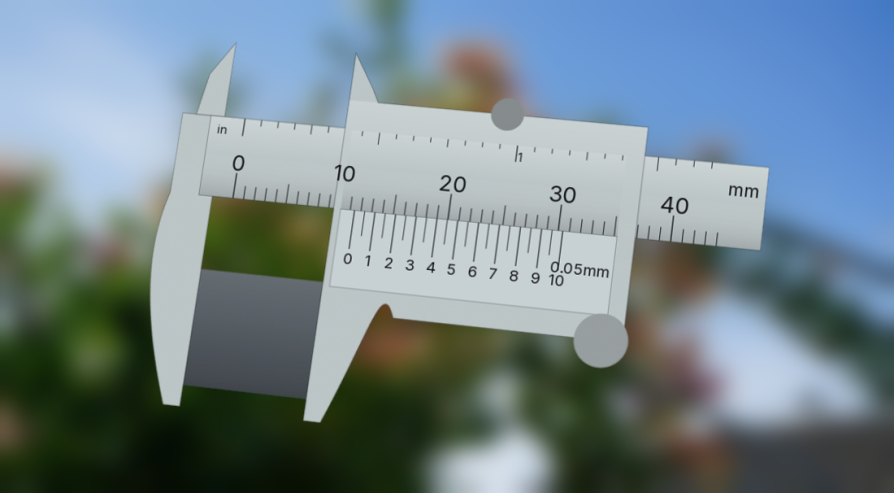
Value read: 11.4,mm
